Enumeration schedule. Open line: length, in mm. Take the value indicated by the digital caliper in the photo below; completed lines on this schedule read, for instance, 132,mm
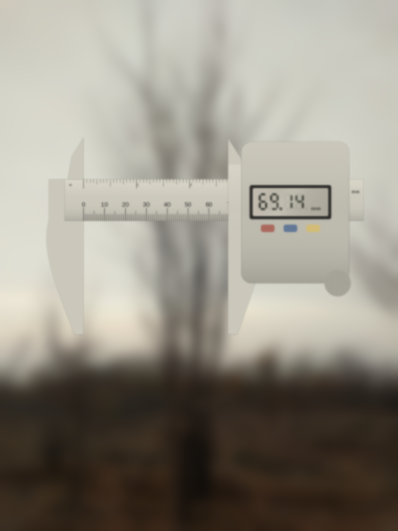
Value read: 69.14,mm
